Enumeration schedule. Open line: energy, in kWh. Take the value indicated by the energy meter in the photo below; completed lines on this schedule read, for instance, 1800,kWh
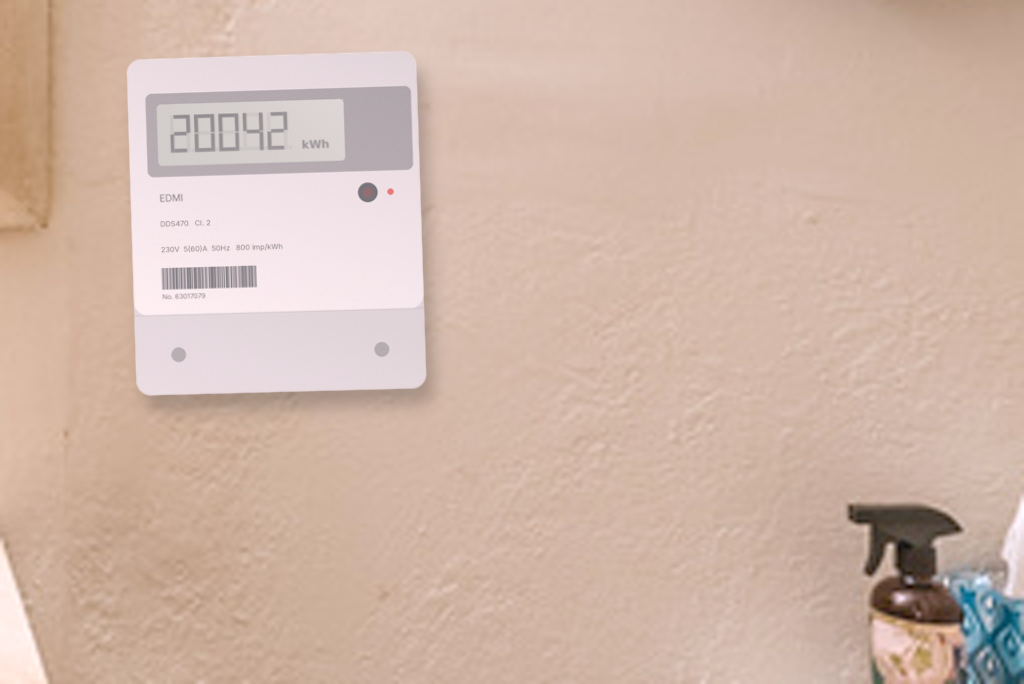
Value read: 20042,kWh
